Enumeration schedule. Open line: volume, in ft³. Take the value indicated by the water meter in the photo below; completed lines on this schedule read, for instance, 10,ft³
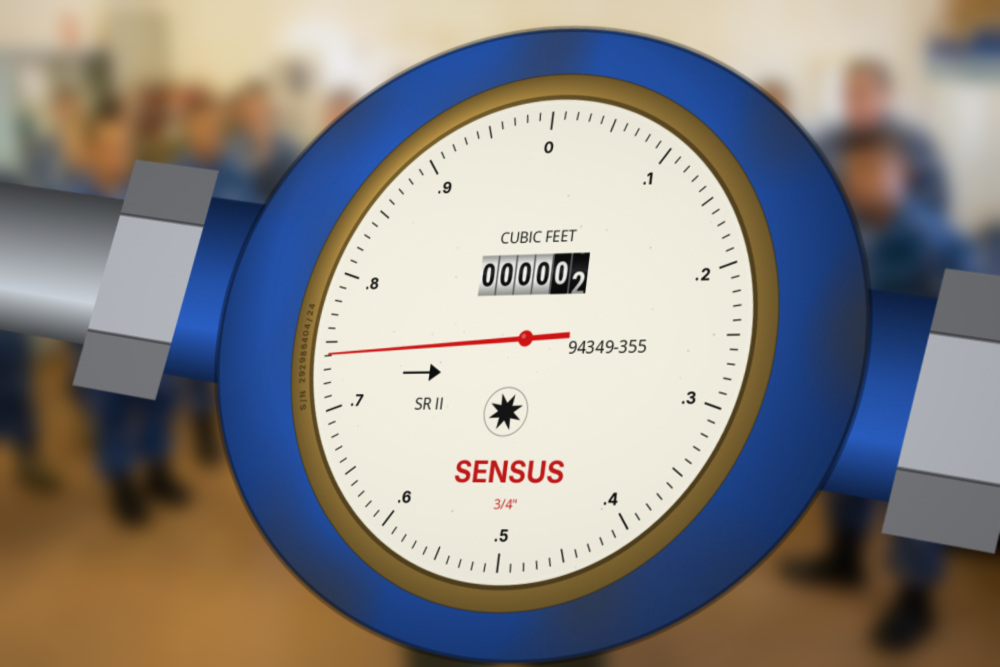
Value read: 1.74,ft³
